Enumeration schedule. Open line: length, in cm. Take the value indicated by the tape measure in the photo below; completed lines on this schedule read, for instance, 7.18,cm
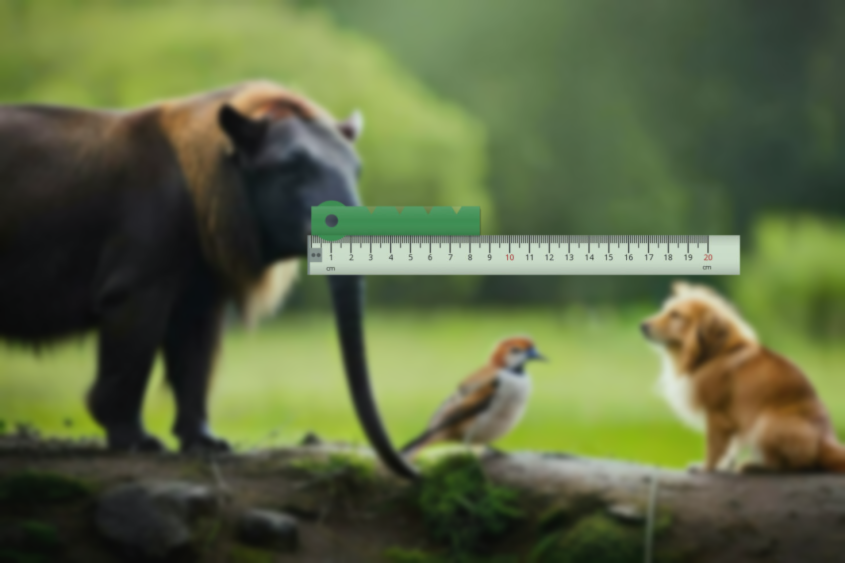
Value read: 8.5,cm
